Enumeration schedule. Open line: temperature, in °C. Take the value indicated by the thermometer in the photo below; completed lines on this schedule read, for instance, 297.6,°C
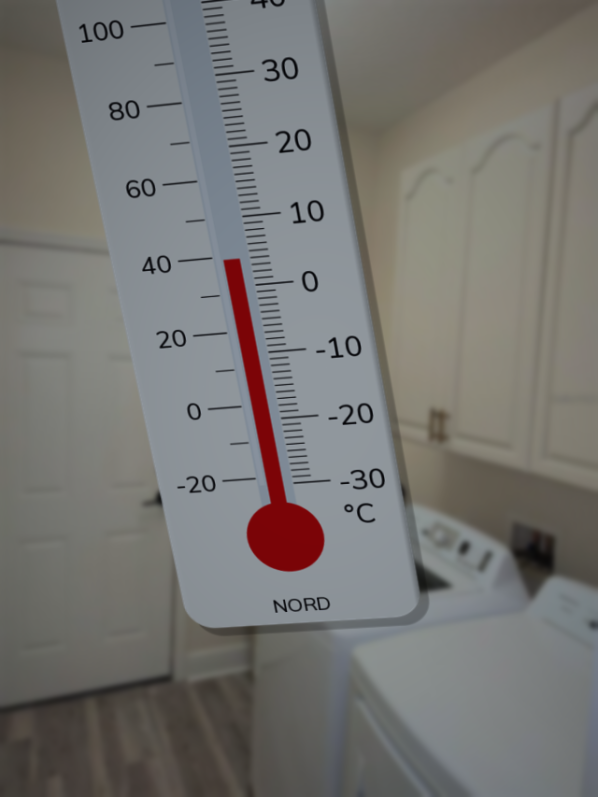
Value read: 4,°C
